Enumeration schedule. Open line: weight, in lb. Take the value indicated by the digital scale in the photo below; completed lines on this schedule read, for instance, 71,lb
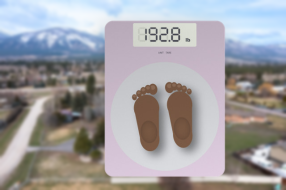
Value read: 192.8,lb
